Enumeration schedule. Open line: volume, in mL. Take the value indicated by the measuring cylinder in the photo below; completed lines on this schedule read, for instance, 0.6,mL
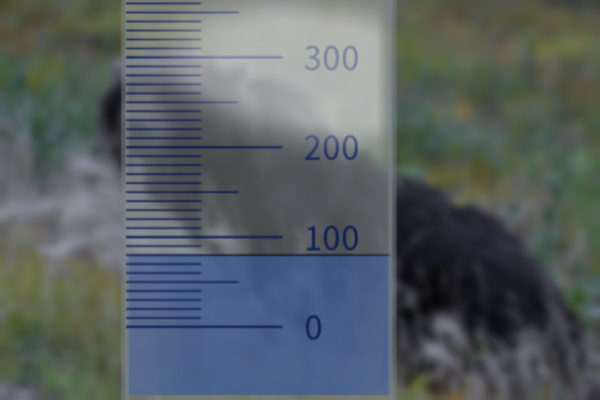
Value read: 80,mL
